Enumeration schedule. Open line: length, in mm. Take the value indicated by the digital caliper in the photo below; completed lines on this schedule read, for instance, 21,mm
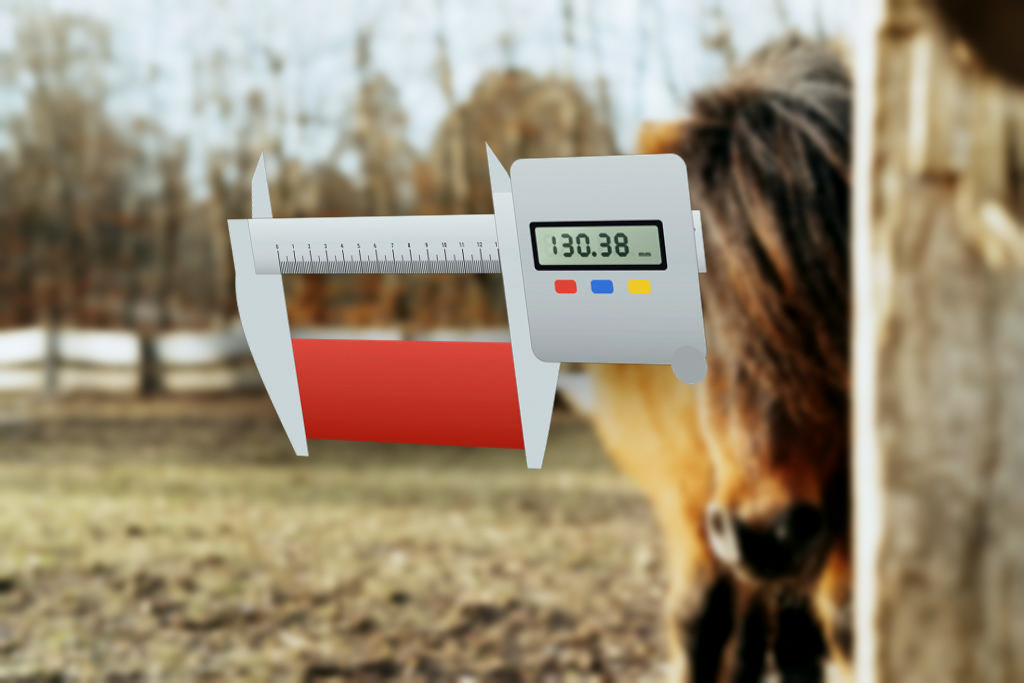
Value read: 130.38,mm
